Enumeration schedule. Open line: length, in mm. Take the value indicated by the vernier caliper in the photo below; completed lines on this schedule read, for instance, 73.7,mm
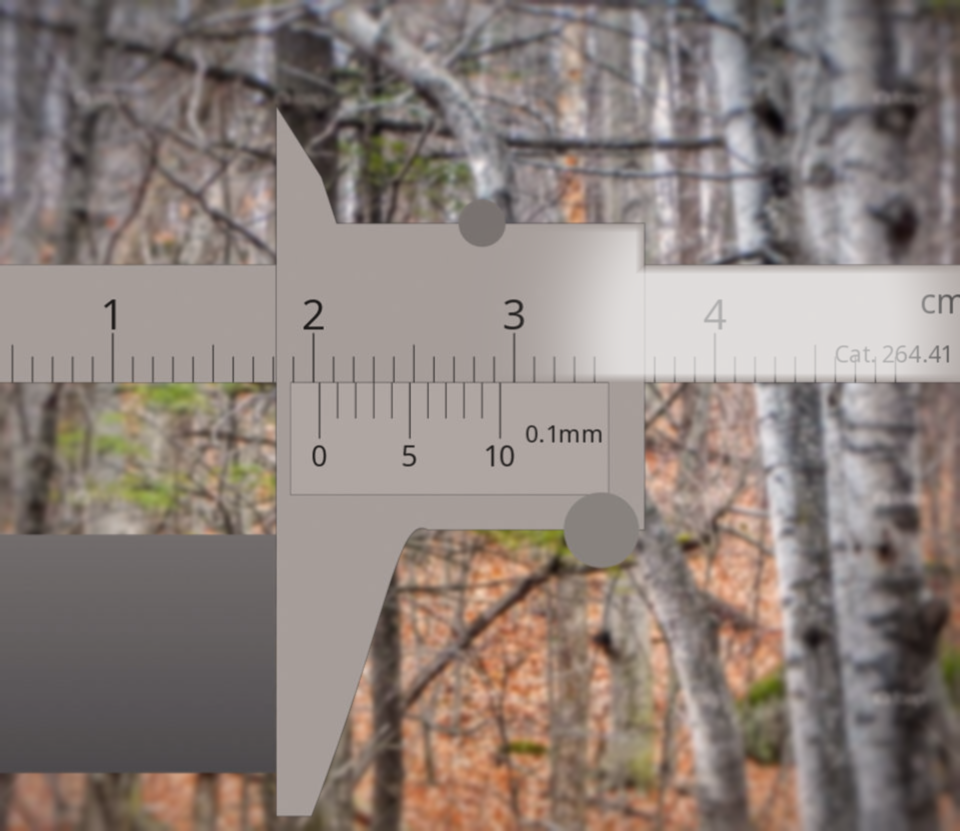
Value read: 20.3,mm
